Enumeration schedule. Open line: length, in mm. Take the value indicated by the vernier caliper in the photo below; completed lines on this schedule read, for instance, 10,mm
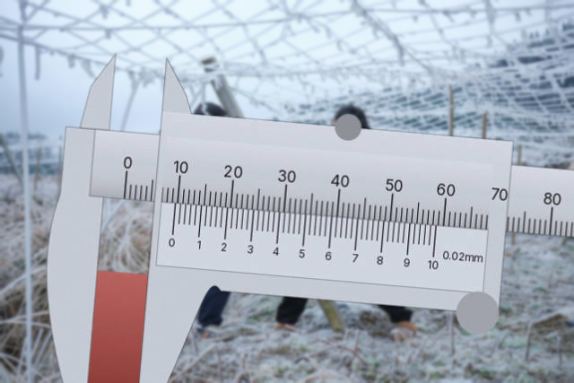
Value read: 9.6,mm
